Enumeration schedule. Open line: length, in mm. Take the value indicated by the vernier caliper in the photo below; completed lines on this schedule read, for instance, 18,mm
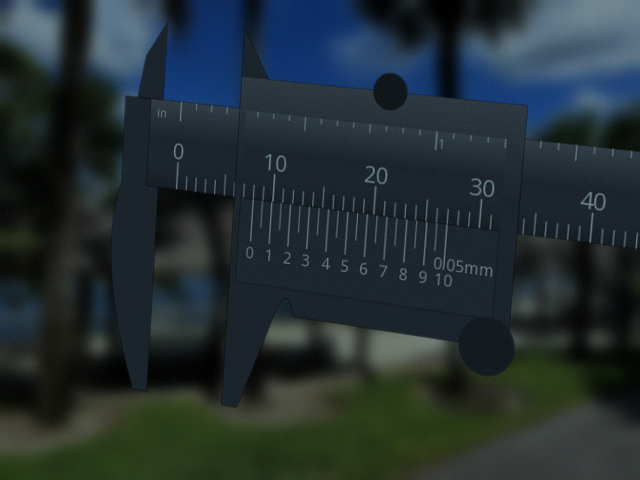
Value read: 8.0,mm
